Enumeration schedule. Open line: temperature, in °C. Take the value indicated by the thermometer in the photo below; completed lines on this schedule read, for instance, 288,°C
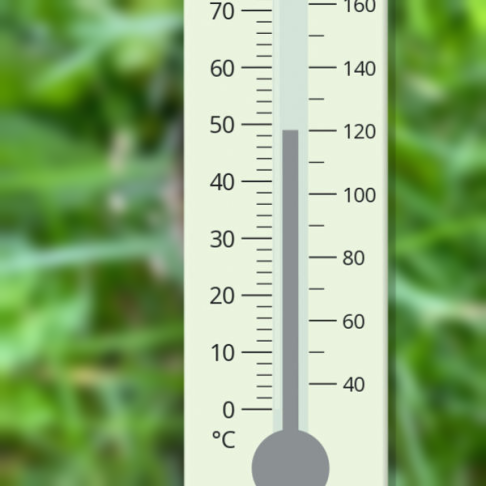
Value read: 49,°C
